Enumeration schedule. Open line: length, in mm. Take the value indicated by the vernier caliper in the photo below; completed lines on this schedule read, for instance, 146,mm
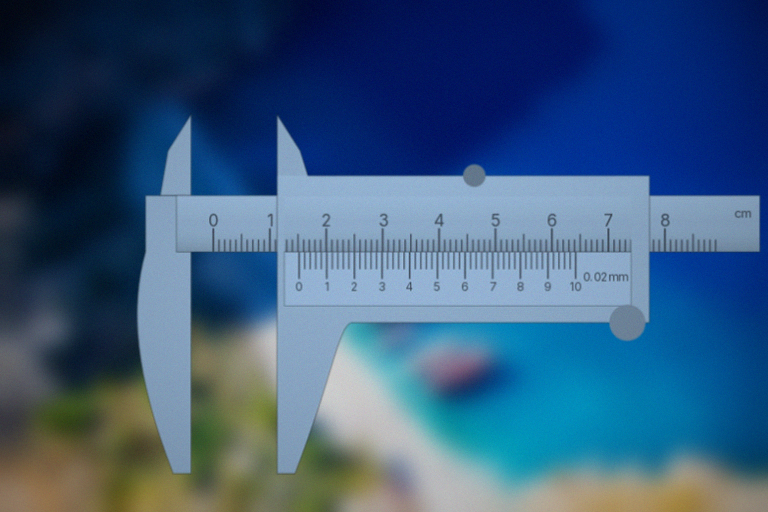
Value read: 15.2,mm
